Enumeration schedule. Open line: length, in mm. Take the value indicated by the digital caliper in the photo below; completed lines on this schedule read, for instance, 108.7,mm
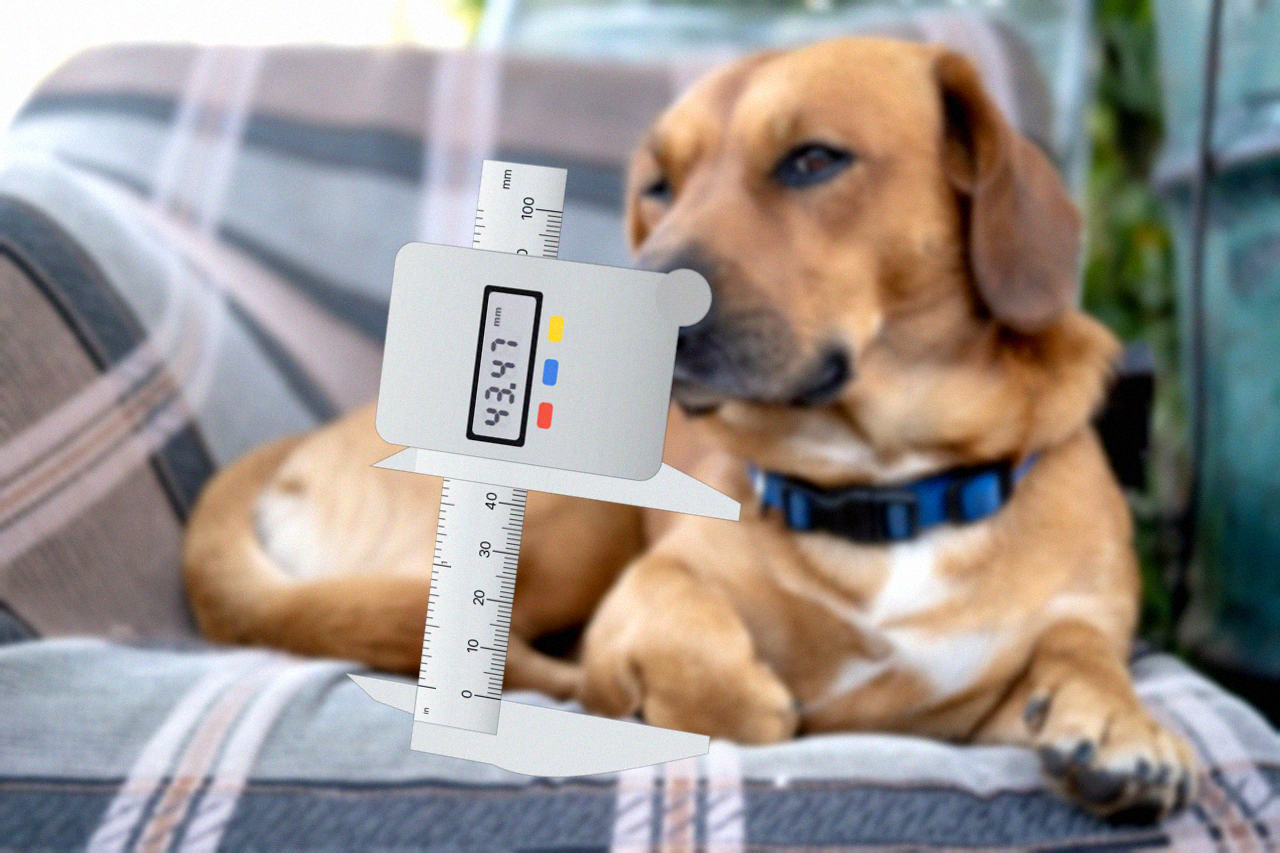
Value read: 43.47,mm
